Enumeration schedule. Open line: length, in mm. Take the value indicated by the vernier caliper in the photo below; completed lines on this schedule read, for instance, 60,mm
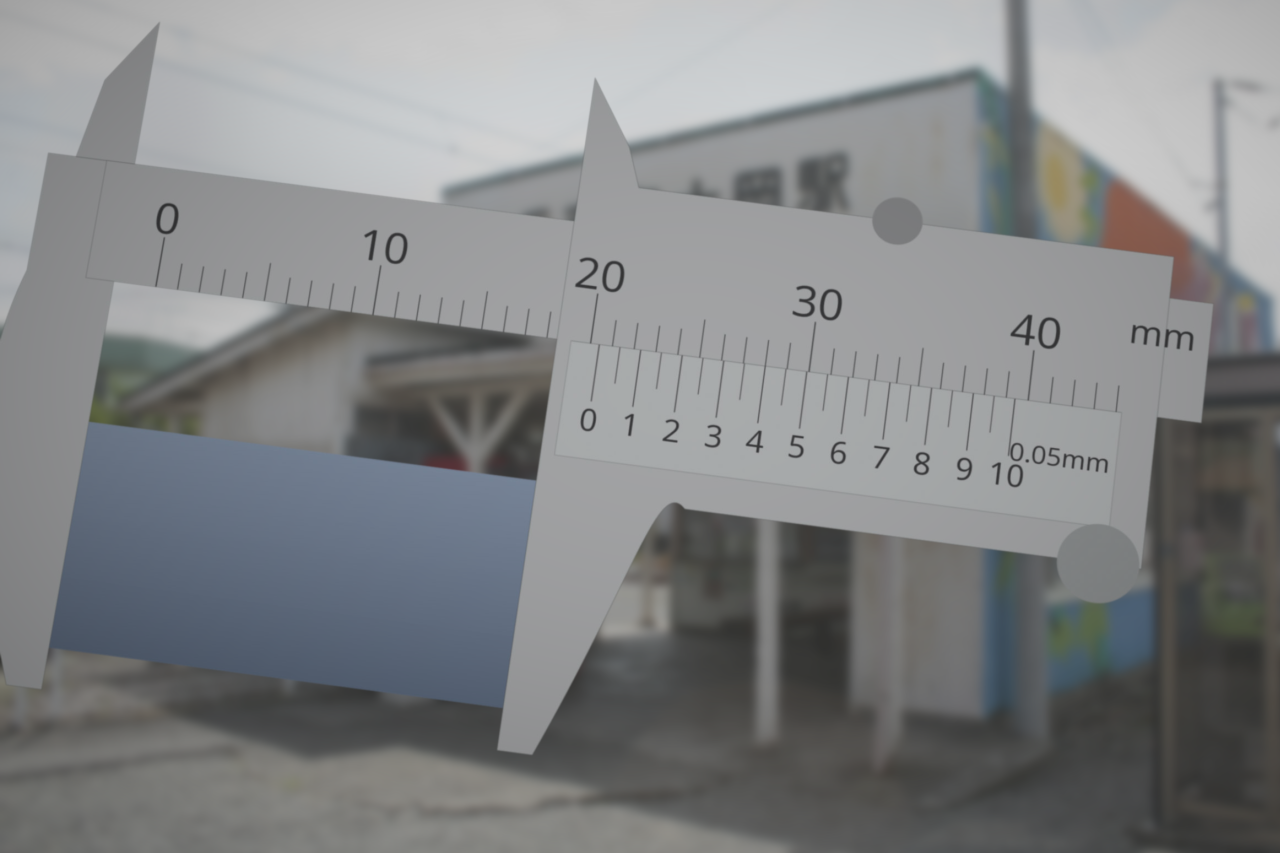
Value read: 20.4,mm
